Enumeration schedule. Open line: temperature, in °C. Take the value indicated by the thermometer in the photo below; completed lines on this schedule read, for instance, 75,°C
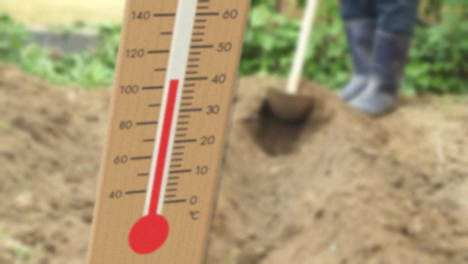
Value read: 40,°C
